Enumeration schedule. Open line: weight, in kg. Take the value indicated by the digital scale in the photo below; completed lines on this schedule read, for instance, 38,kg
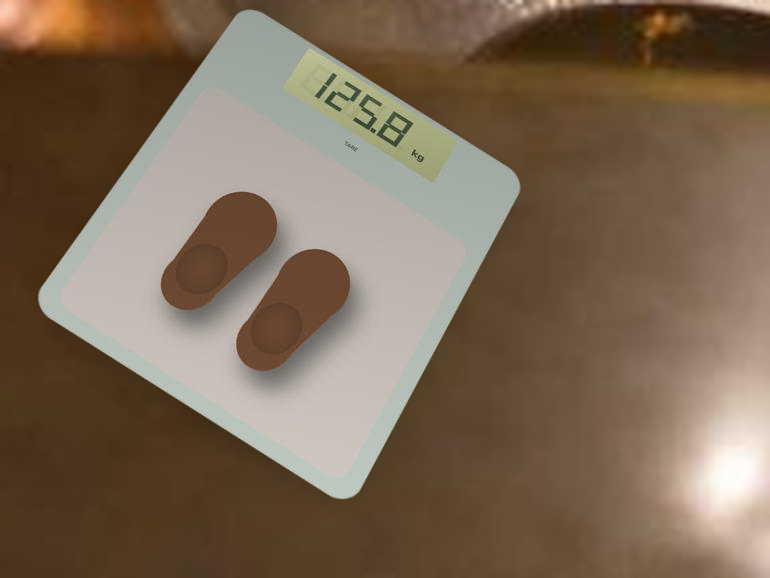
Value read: 125.8,kg
